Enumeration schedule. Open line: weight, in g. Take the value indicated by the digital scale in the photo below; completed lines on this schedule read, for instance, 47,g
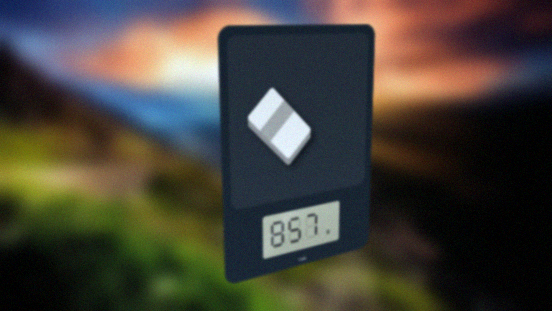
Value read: 857,g
